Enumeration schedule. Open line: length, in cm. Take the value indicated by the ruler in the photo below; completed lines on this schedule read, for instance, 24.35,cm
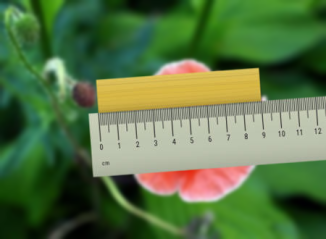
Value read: 9,cm
